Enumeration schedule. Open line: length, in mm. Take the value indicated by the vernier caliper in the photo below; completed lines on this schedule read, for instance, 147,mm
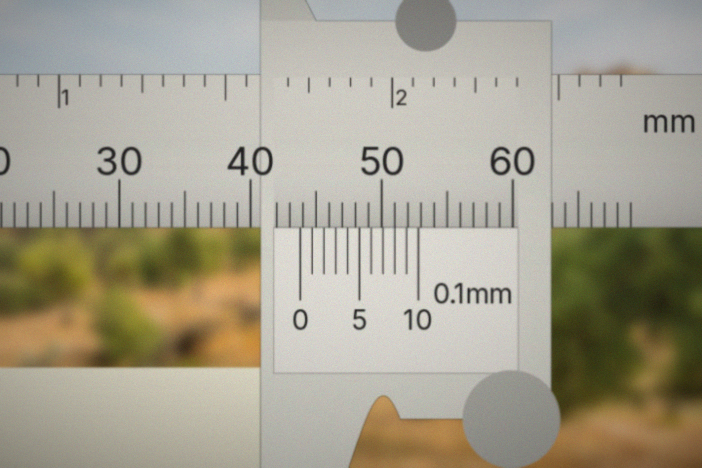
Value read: 43.8,mm
